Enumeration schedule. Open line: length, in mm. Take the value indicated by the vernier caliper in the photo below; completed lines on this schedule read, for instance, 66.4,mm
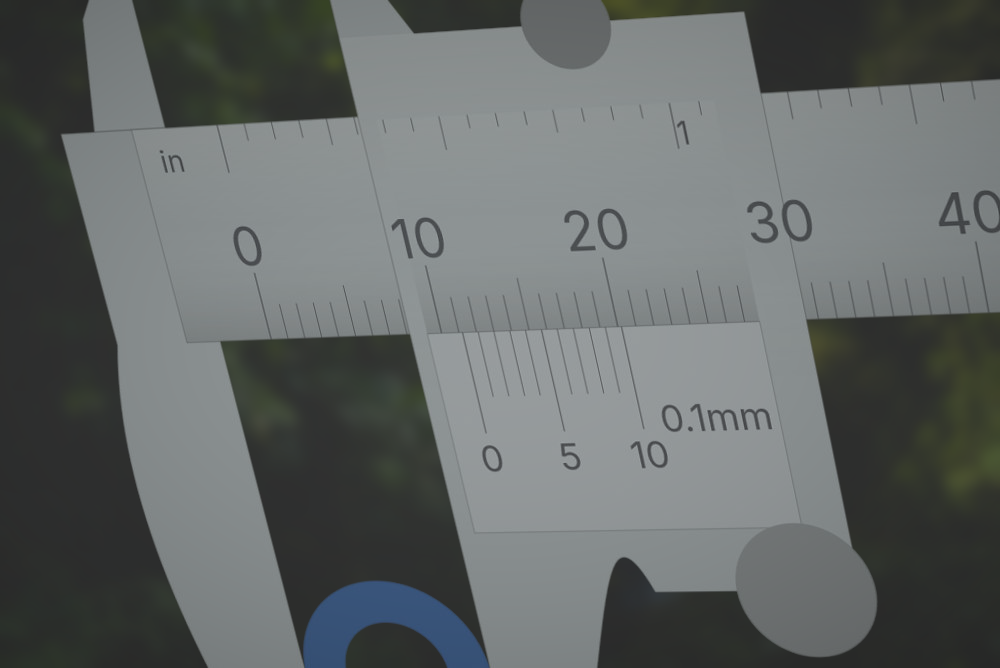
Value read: 11.2,mm
